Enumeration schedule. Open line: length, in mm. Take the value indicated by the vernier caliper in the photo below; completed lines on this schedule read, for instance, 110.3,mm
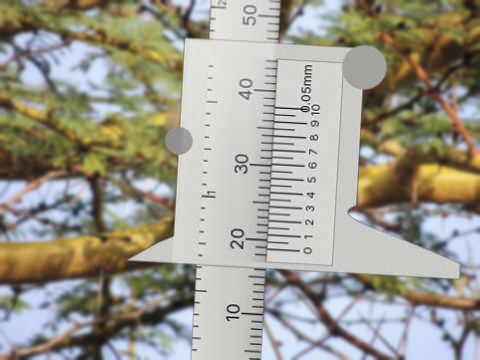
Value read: 18.8,mm
